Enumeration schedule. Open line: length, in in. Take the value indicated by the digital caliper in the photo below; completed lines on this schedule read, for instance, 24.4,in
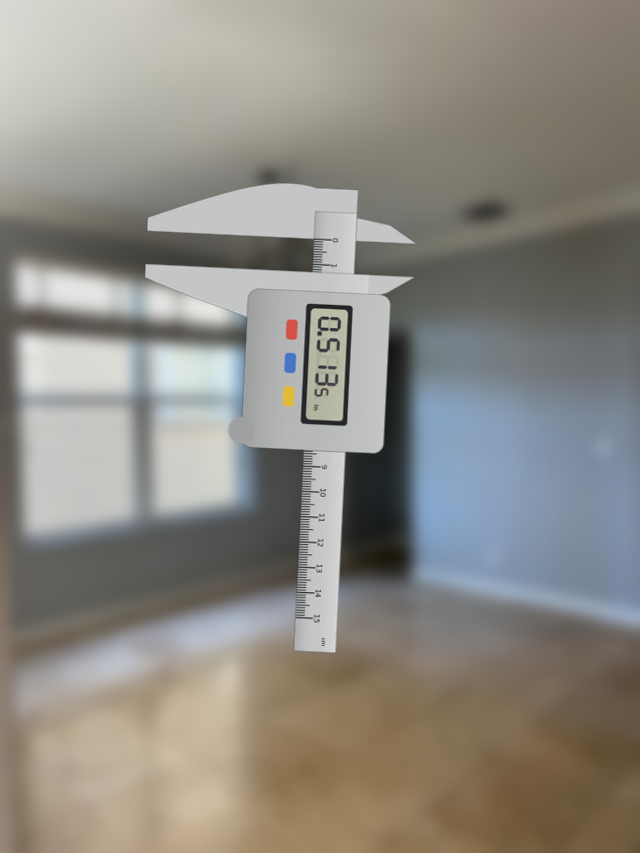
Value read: 0.5135,in
